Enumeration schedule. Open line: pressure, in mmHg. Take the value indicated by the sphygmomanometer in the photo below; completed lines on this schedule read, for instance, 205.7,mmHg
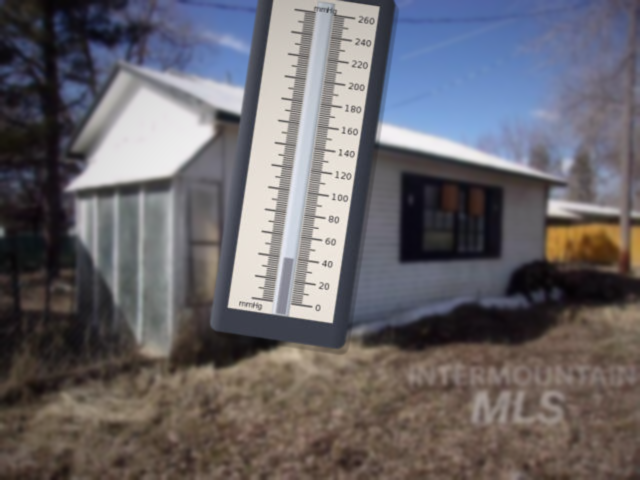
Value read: 40,mmHg
